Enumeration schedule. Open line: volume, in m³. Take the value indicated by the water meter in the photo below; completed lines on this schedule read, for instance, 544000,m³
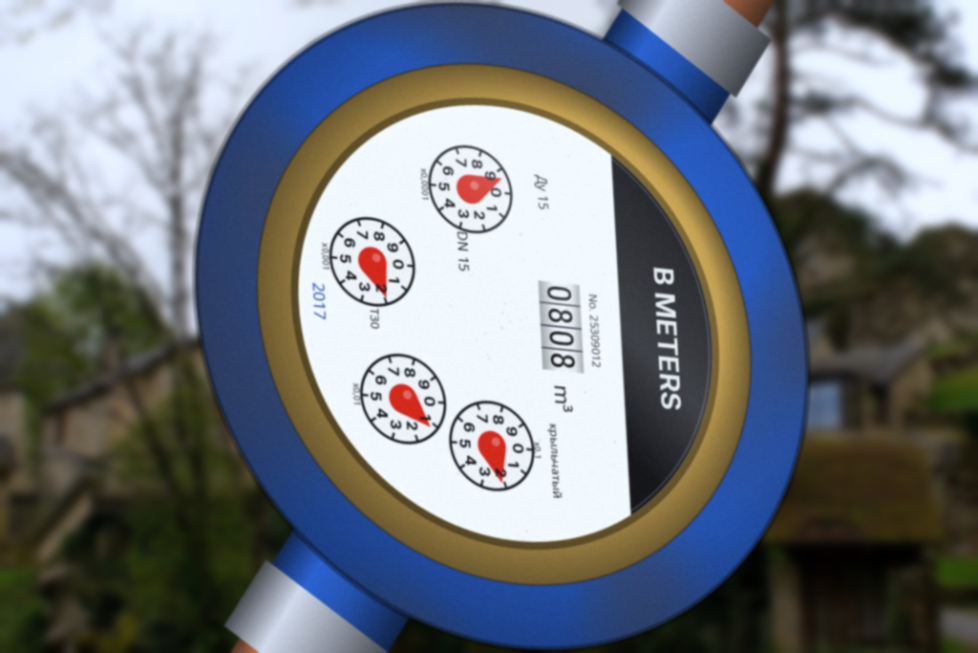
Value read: 808.2119,m³
